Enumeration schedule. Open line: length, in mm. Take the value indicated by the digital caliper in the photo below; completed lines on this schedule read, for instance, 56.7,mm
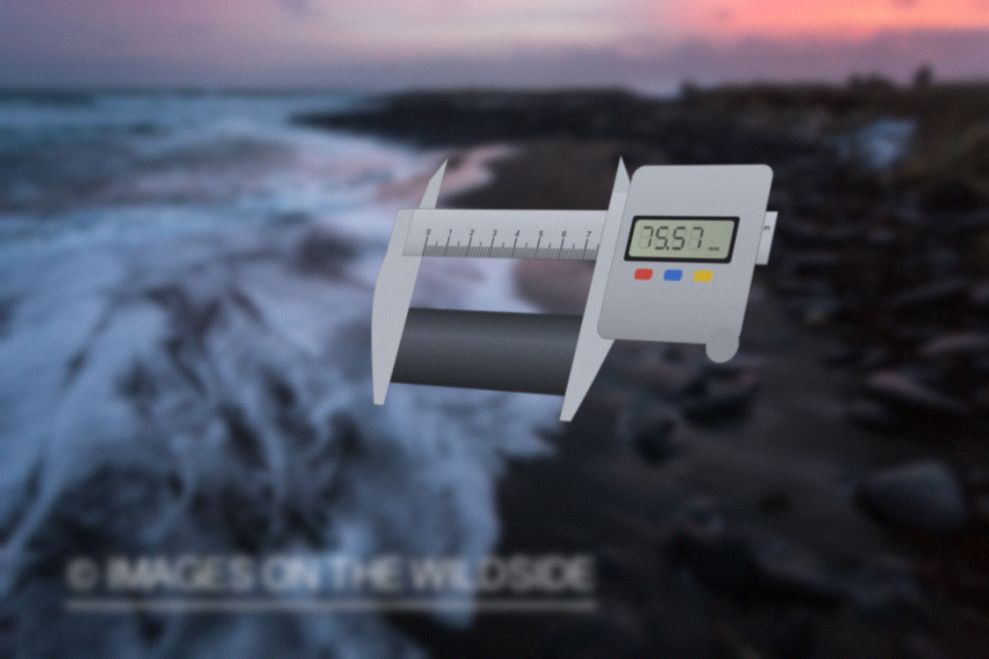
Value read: 75.57,mm
